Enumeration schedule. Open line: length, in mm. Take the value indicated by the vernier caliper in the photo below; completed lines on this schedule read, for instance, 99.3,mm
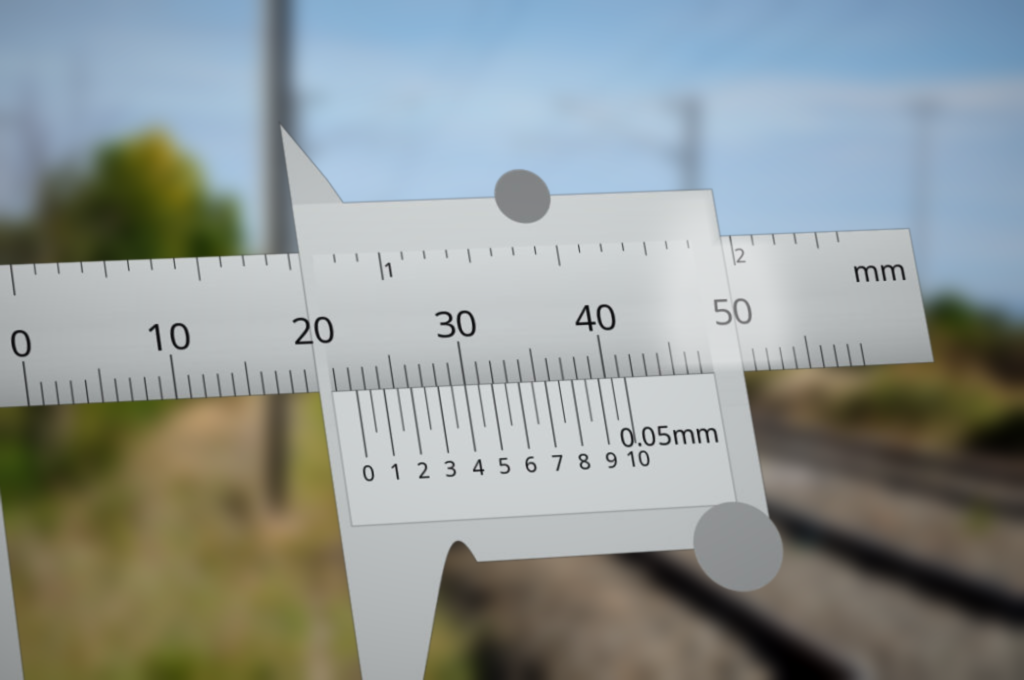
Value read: 22.4,mm
